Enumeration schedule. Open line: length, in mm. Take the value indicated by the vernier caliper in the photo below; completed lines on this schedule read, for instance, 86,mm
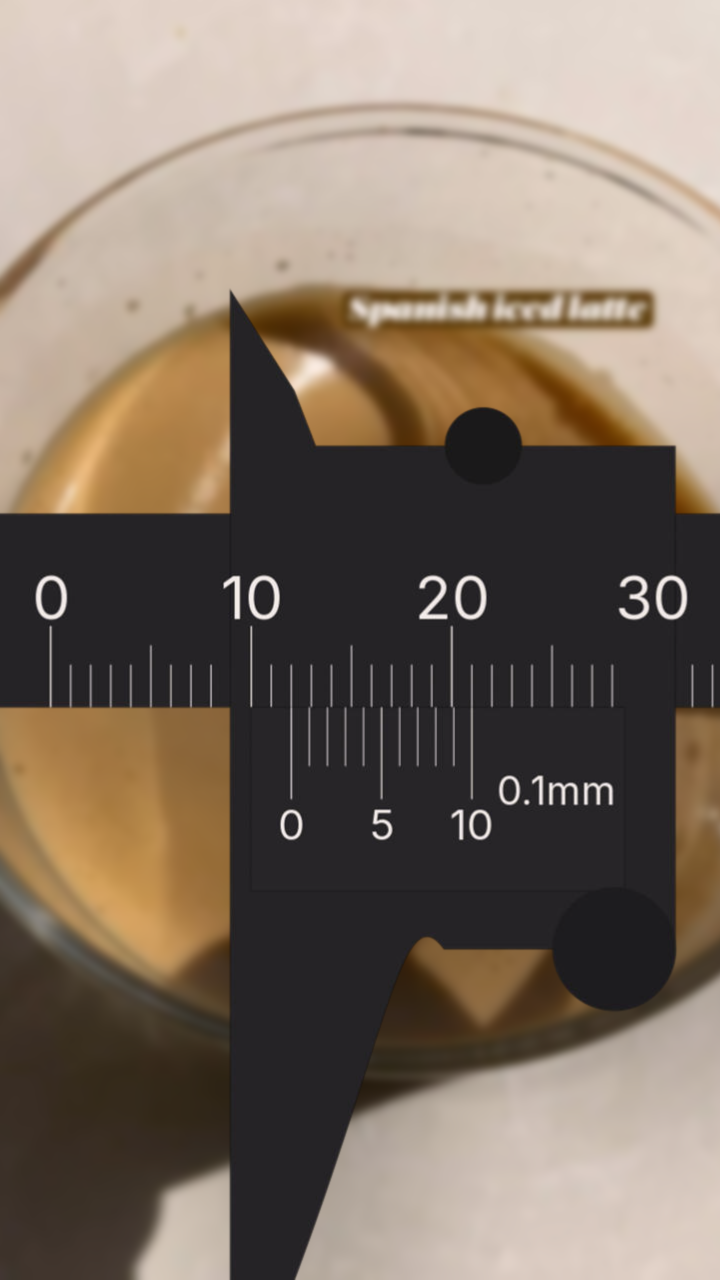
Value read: 12.0,mm
